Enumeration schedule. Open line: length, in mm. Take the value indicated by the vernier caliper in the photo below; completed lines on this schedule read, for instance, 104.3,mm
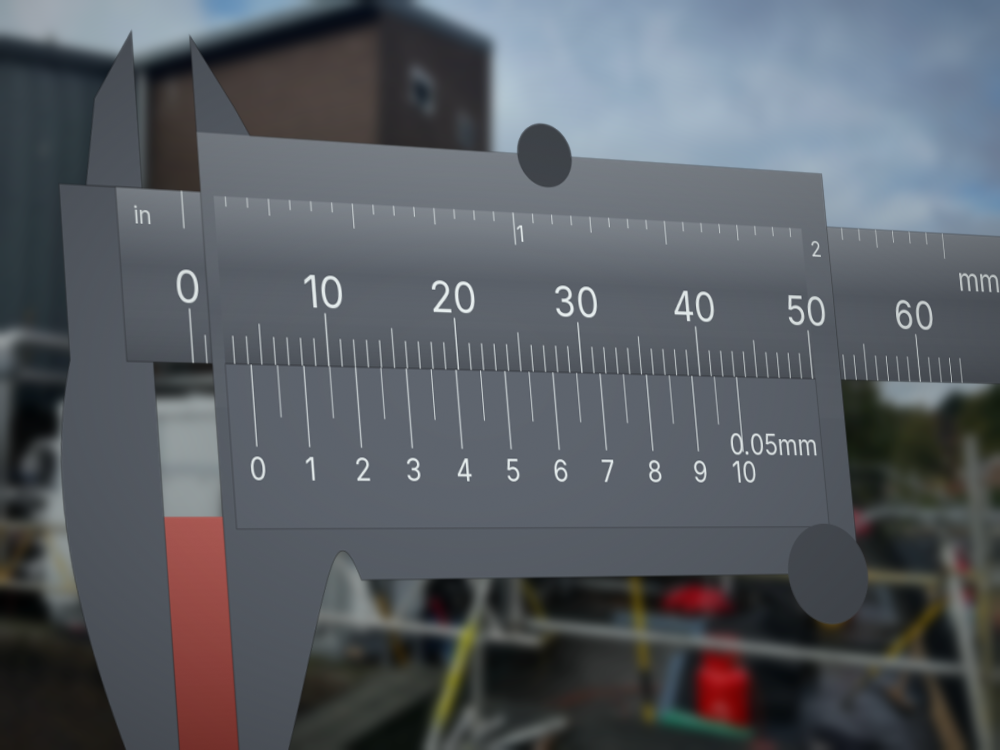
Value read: 4.2,mm
